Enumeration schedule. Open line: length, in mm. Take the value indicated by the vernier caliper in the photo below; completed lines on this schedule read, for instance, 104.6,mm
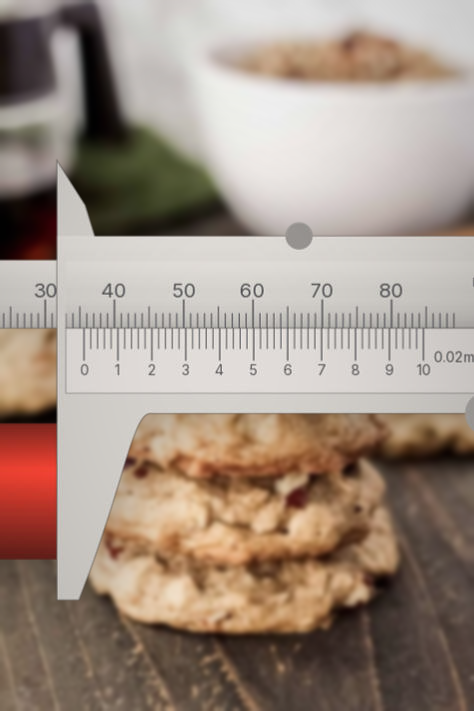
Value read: 35.6,mm
